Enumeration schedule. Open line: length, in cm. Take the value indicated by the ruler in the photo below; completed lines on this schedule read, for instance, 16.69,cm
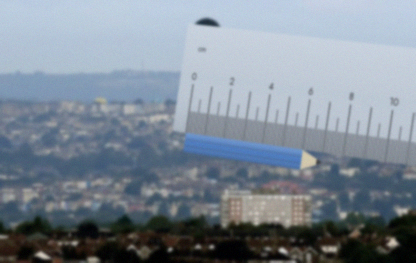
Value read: 7,cm
